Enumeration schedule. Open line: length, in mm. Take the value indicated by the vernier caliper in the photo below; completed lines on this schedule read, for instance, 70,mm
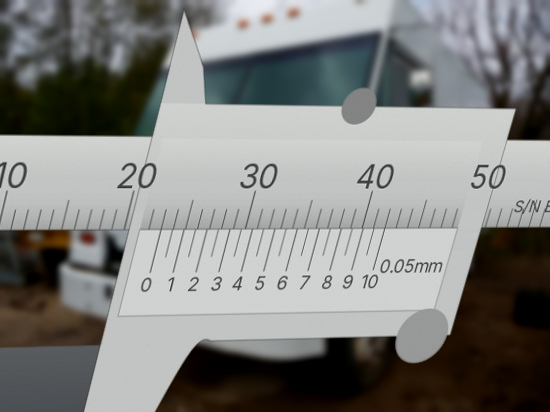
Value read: 23.0,mm
